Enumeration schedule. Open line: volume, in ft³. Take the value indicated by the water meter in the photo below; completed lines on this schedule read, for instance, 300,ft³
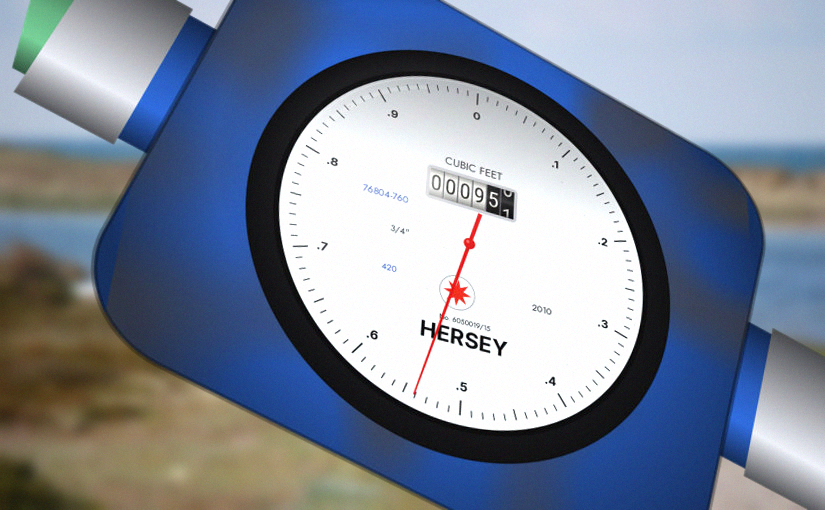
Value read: 950.54,ft³
